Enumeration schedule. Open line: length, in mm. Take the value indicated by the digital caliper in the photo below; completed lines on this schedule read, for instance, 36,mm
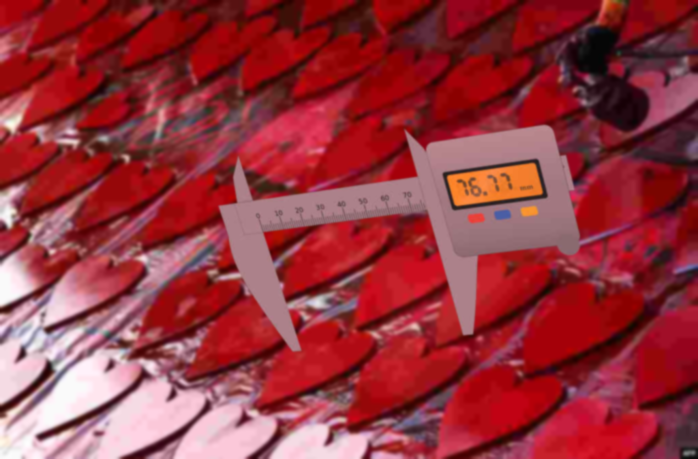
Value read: 76.77,mm
